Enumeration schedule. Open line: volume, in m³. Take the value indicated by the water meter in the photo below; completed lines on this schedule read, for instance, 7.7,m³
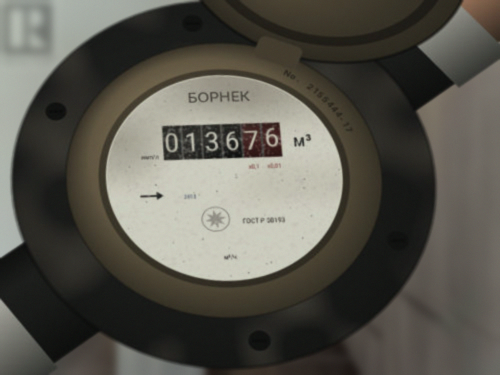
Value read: 136.76,m³
